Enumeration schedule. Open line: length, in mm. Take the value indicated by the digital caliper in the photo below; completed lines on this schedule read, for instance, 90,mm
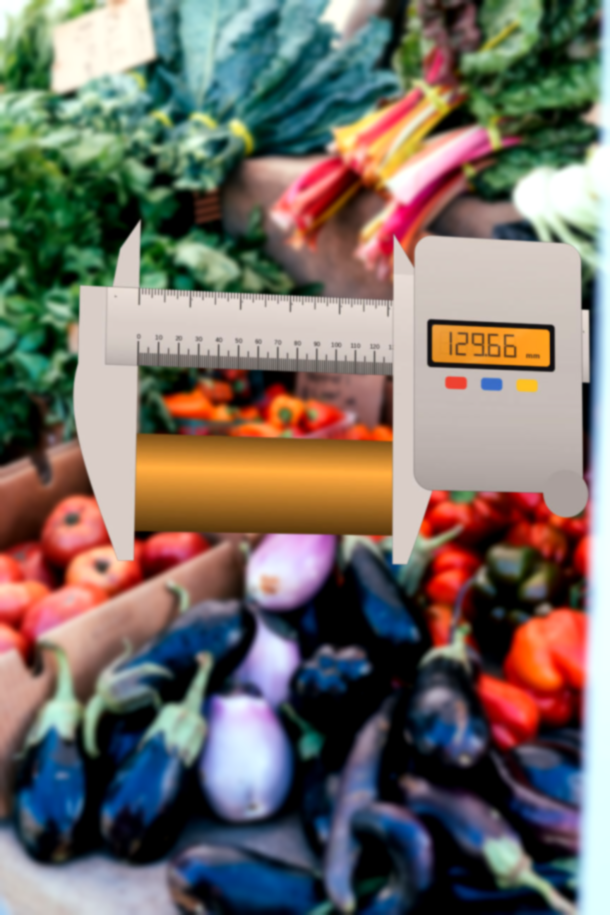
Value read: 129.66,mm
